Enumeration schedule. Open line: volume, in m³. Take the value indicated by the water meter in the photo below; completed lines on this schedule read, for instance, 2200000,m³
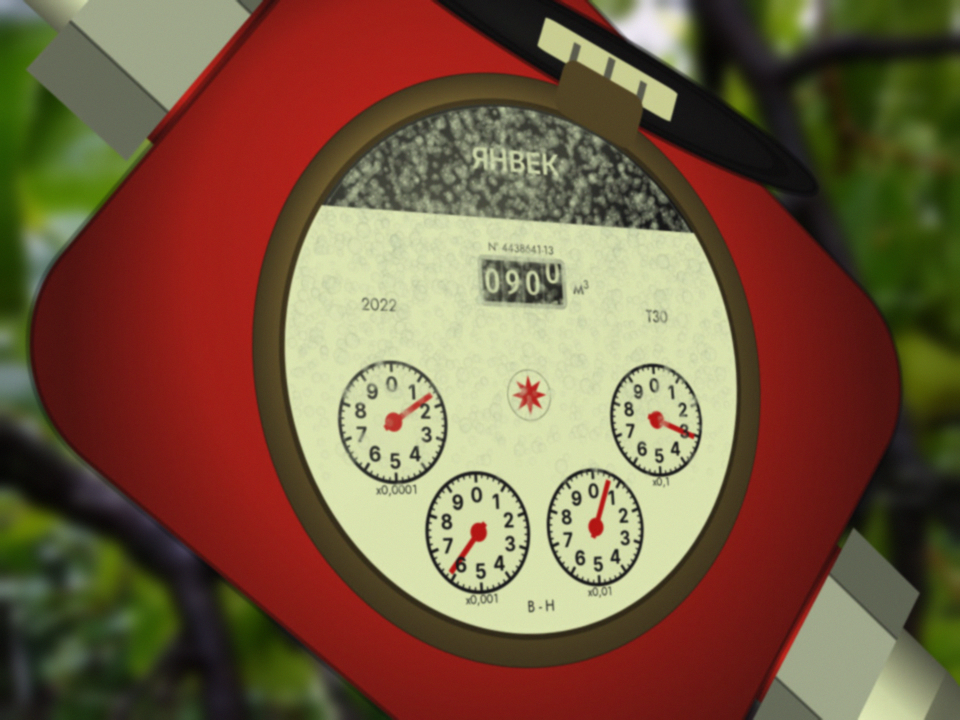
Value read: 900.3061,m³
